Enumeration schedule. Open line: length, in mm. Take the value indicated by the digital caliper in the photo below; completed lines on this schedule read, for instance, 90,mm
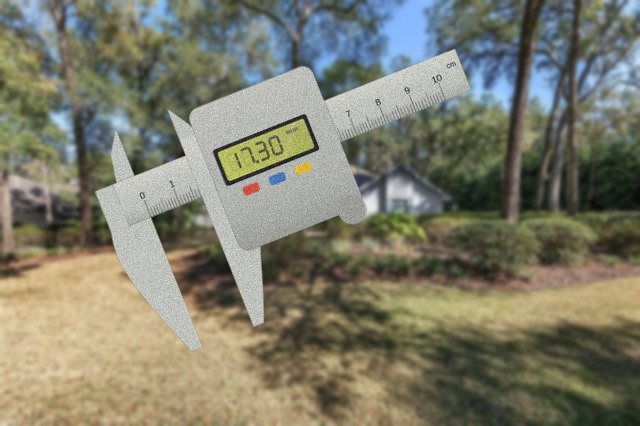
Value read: 17.30,mm
